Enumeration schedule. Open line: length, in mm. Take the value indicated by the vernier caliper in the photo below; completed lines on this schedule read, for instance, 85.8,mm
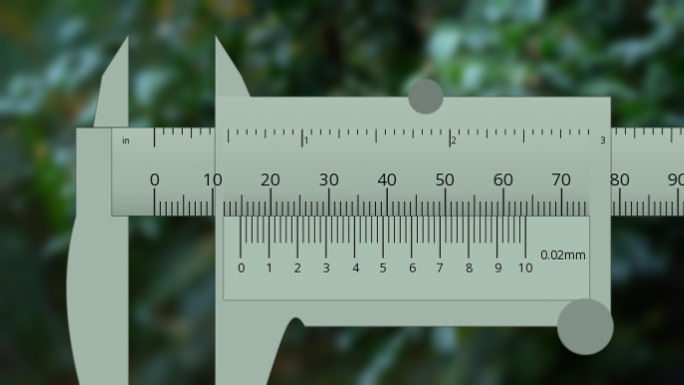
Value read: 14.8,mm
